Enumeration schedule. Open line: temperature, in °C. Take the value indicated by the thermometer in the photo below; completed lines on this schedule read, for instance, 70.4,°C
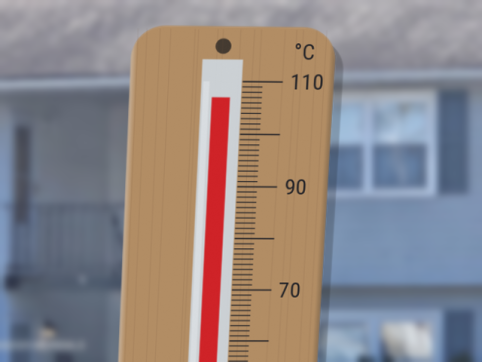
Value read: 107,°C
